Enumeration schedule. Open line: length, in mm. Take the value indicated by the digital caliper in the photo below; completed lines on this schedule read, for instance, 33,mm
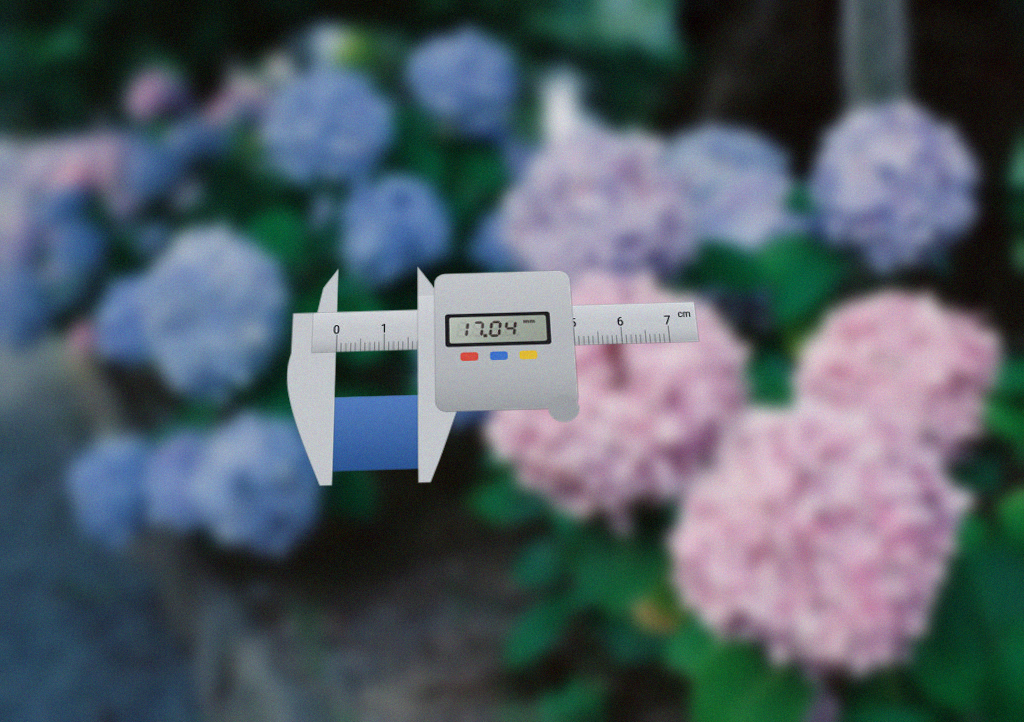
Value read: 17.04,mm
